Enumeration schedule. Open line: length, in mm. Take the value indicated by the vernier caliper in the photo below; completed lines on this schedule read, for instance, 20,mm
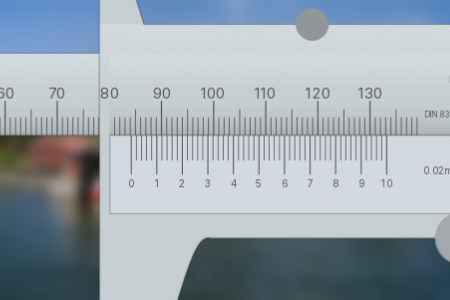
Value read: 84.2,mm
